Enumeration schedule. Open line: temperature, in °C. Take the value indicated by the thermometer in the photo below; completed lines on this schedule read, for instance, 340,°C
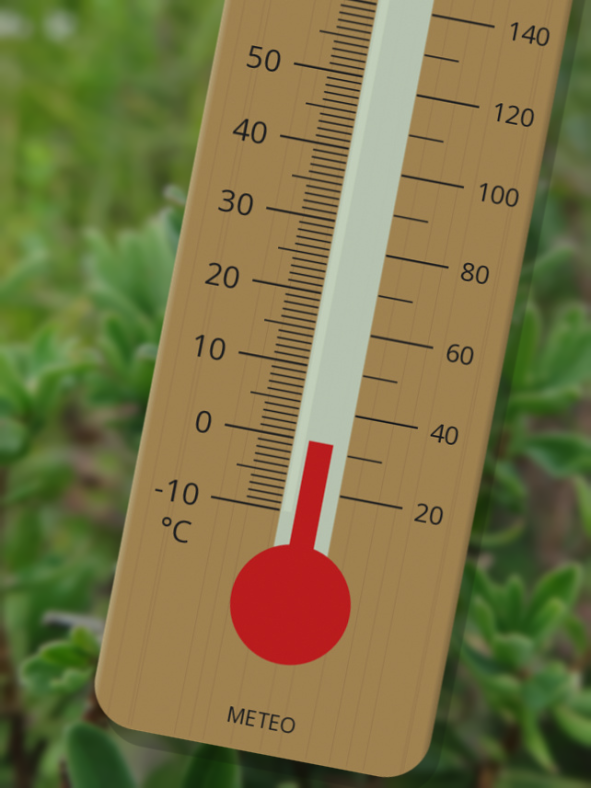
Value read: 0,°C
